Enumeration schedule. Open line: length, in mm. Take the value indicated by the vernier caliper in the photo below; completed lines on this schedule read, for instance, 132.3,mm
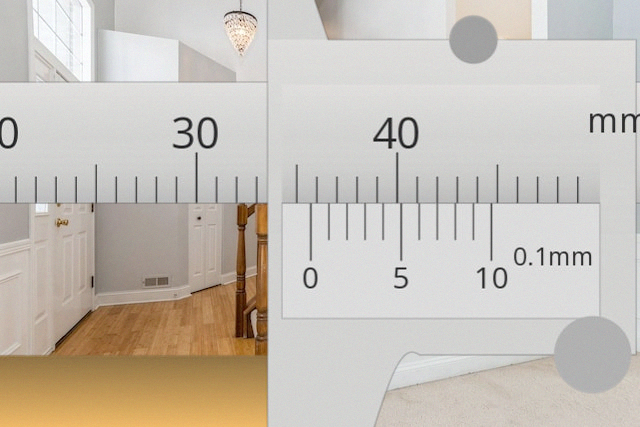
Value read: 35.7,mm
